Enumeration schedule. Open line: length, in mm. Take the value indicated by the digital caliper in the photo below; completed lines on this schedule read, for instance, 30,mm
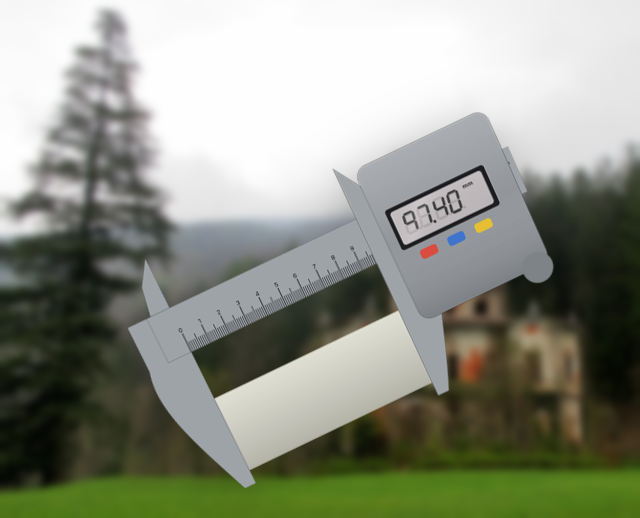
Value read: 97.40,mm
